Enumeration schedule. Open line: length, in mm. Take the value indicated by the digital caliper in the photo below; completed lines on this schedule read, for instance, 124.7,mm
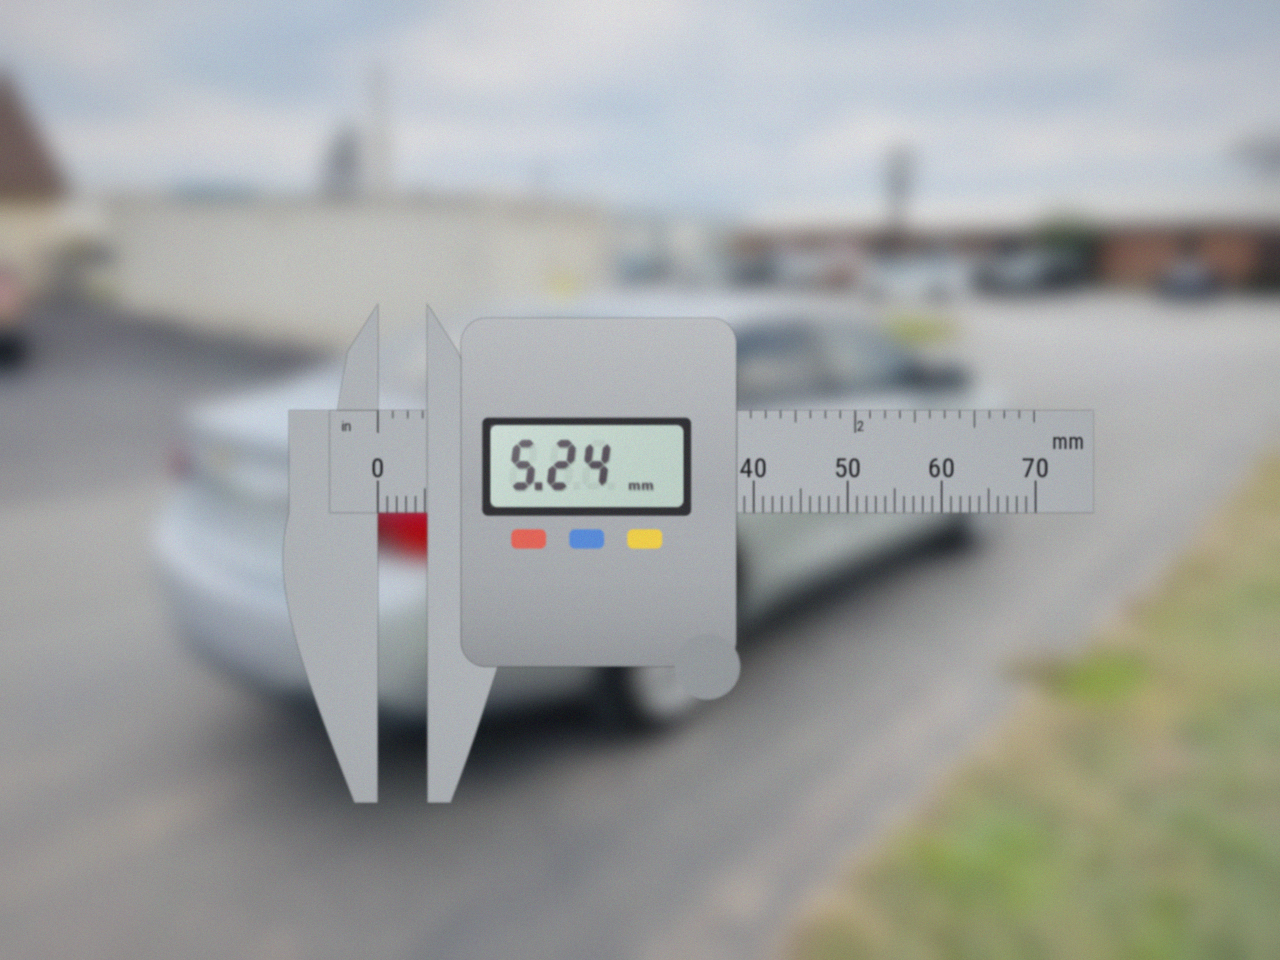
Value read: 5.24,mm
